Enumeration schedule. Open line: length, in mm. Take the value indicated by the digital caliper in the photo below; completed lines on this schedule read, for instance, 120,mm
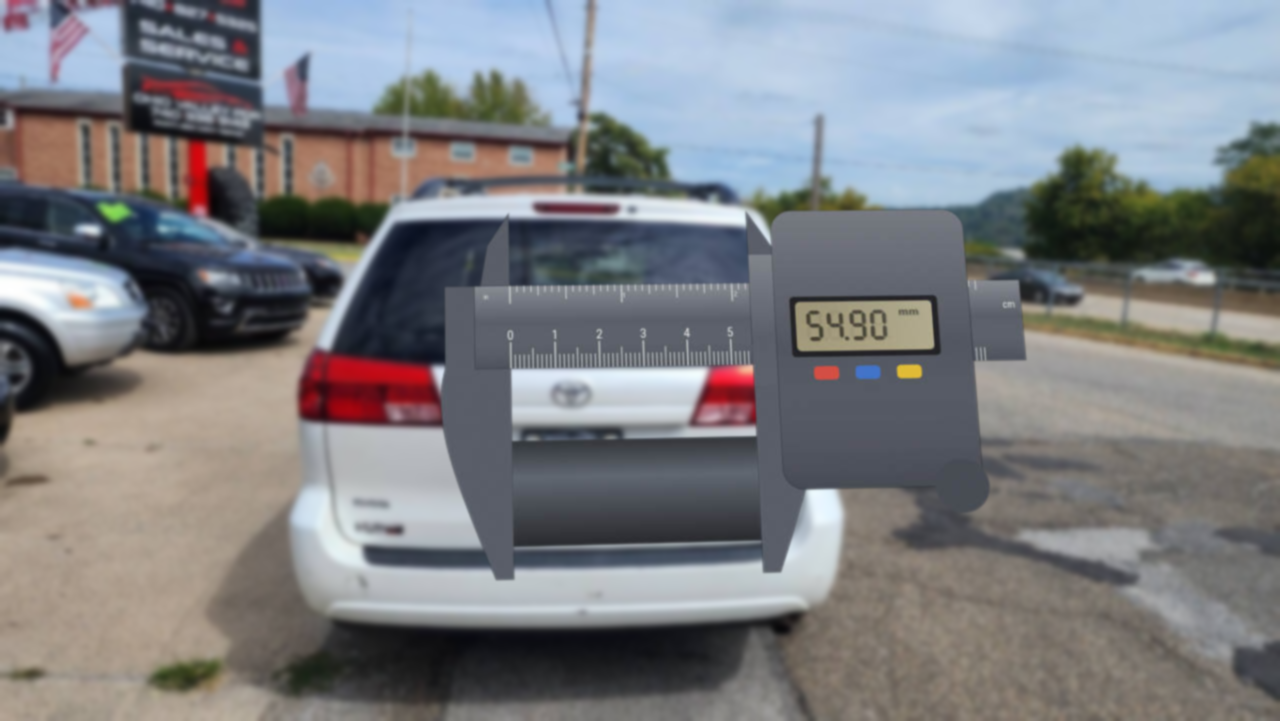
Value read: 54.90,mm
